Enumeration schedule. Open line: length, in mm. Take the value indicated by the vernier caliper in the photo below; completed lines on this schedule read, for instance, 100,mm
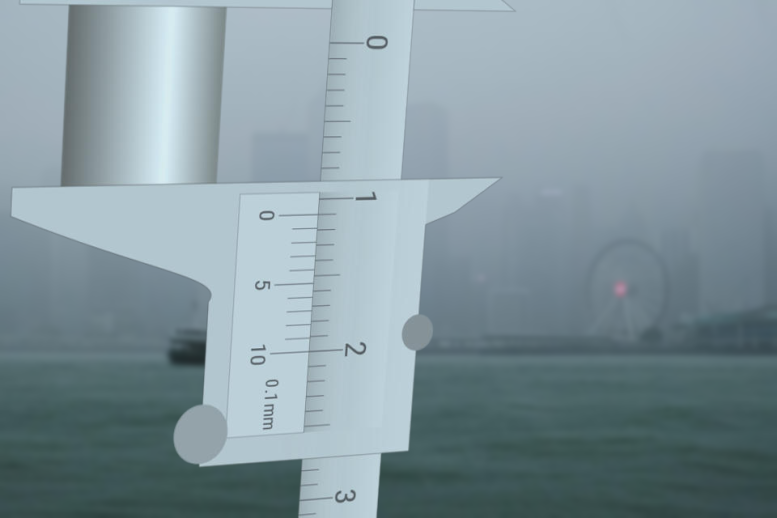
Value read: 11.0,mm
